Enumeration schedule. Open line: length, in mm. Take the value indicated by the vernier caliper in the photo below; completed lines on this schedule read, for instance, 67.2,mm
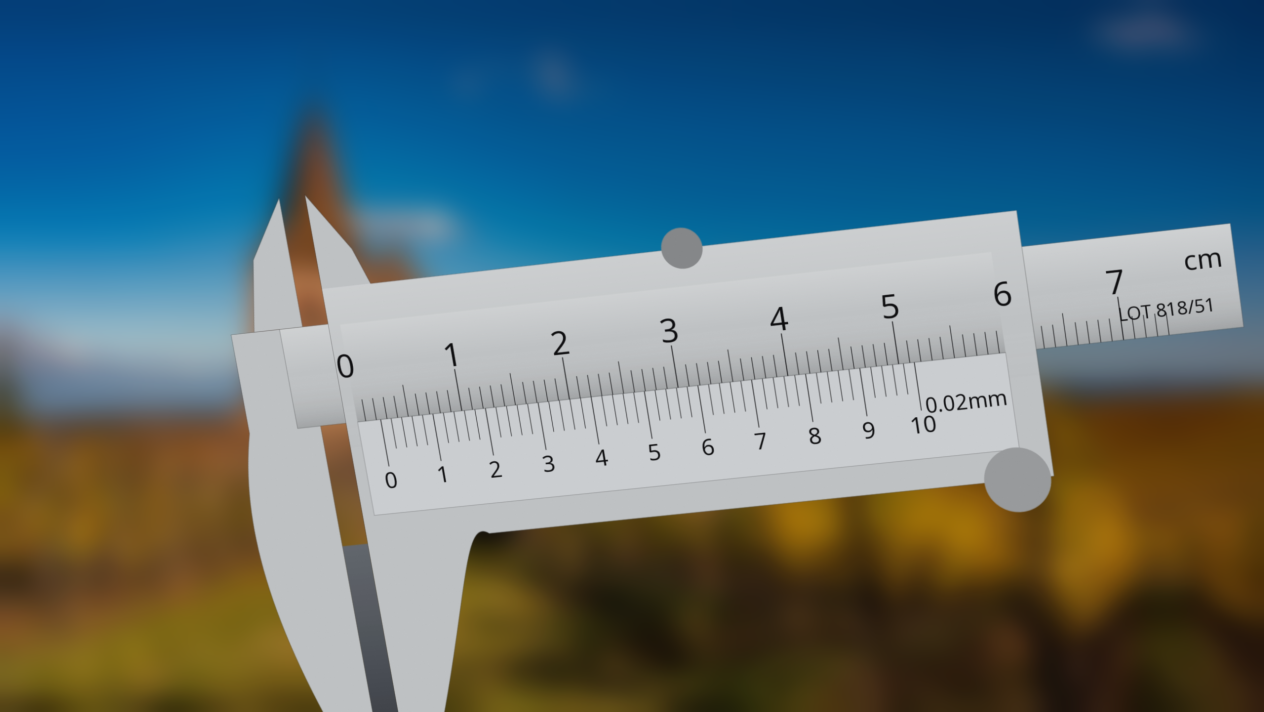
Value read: 2.4,mm
